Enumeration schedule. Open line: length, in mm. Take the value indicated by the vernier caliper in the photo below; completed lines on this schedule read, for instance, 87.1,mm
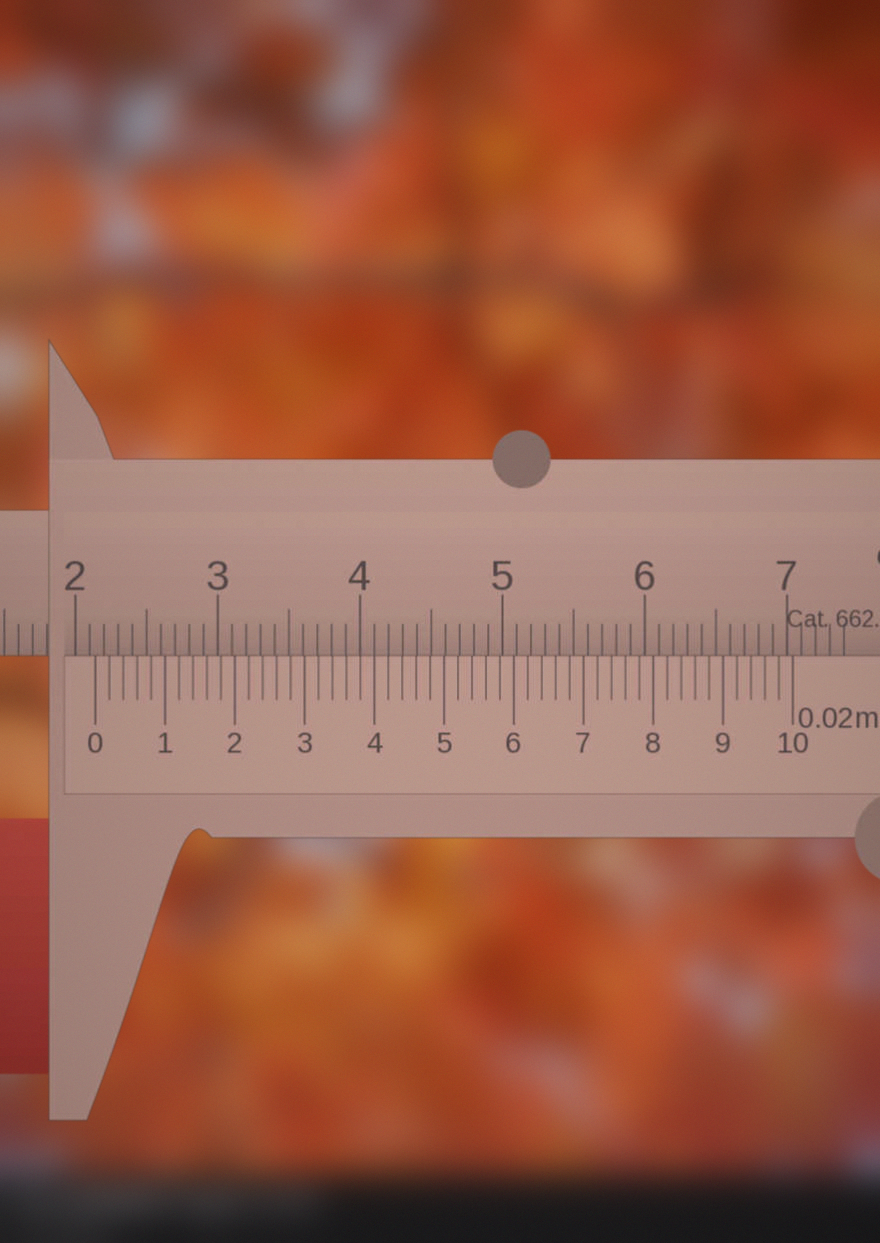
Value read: 21.4,mm
